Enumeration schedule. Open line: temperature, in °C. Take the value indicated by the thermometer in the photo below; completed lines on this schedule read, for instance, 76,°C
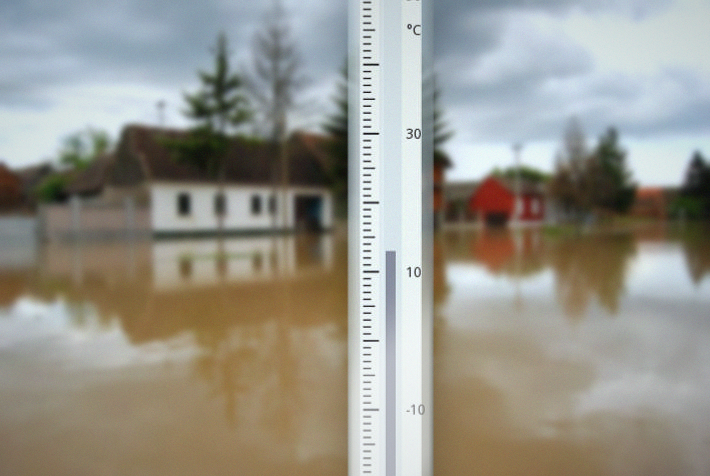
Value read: 13,°C
